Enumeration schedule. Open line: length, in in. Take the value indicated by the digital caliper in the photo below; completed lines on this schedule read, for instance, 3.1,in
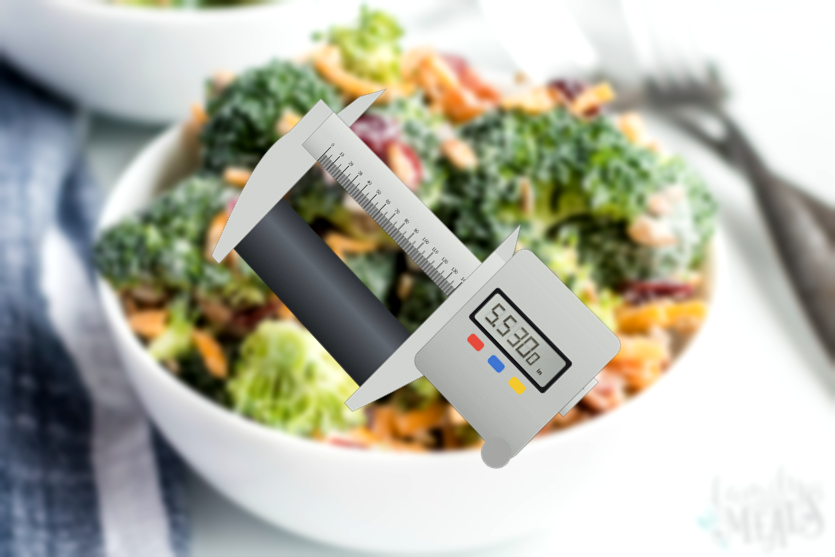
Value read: 5.5300,in
